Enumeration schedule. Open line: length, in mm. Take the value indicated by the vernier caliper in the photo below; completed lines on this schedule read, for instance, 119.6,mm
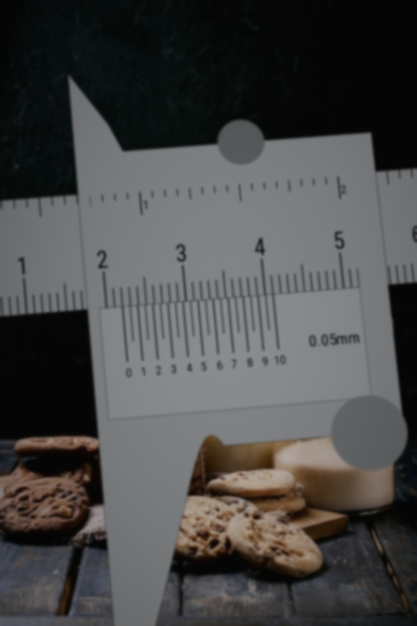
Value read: 22.0,mm
